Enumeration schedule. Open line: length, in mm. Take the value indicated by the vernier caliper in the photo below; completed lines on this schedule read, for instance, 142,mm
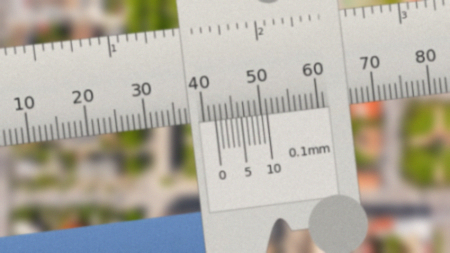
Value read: 42.0,mm
